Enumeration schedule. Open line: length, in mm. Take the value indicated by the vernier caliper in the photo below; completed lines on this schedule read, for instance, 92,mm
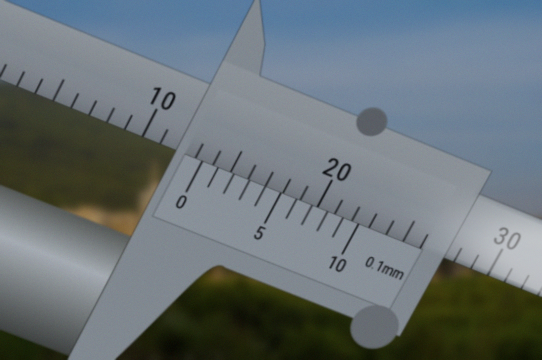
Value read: 13.4,mm
